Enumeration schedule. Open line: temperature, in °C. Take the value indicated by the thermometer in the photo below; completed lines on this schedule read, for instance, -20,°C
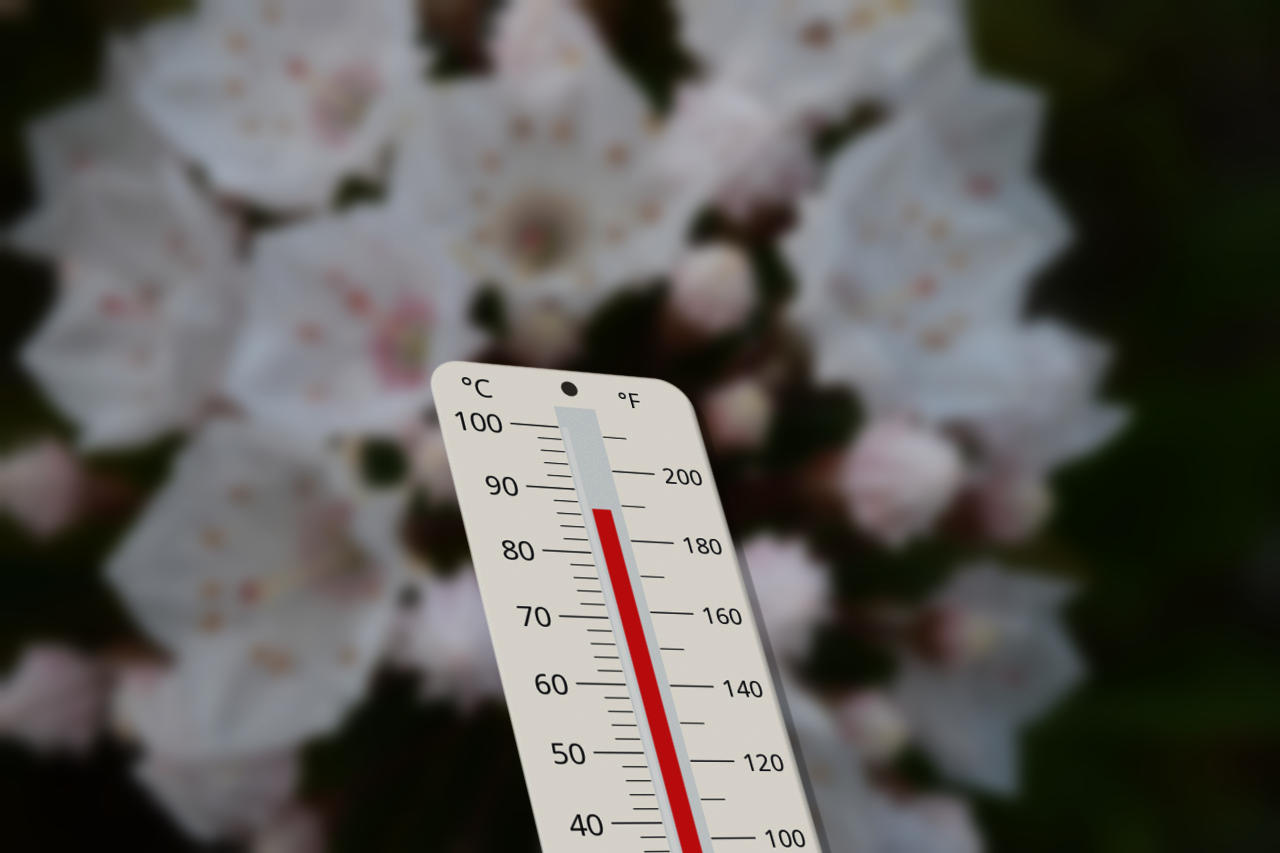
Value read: 87,°C
